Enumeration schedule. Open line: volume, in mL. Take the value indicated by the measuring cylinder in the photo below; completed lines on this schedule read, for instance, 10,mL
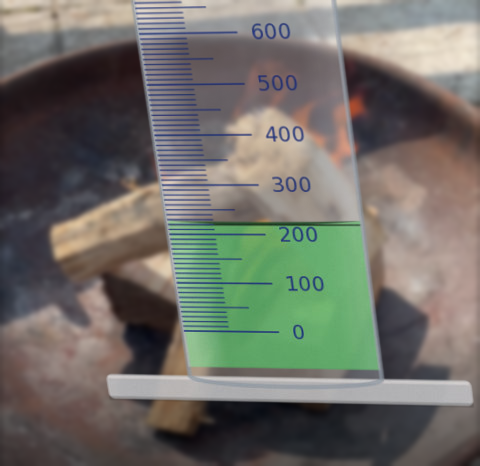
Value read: 220,mL
